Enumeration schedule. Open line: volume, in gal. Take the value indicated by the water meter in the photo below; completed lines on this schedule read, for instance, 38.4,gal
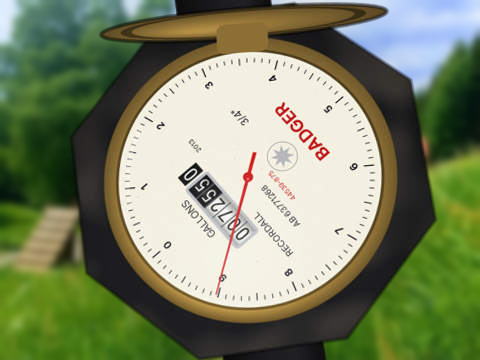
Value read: 72549.0,gal
